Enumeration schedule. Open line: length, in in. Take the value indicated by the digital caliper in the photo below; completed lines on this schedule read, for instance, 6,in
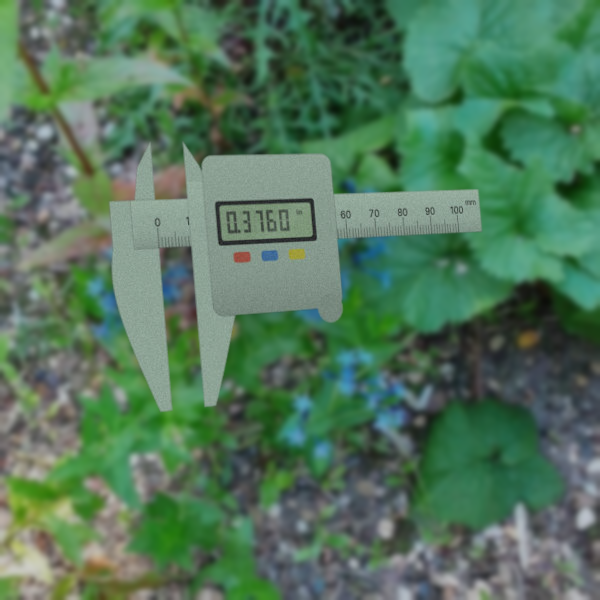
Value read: 0.3760,in
